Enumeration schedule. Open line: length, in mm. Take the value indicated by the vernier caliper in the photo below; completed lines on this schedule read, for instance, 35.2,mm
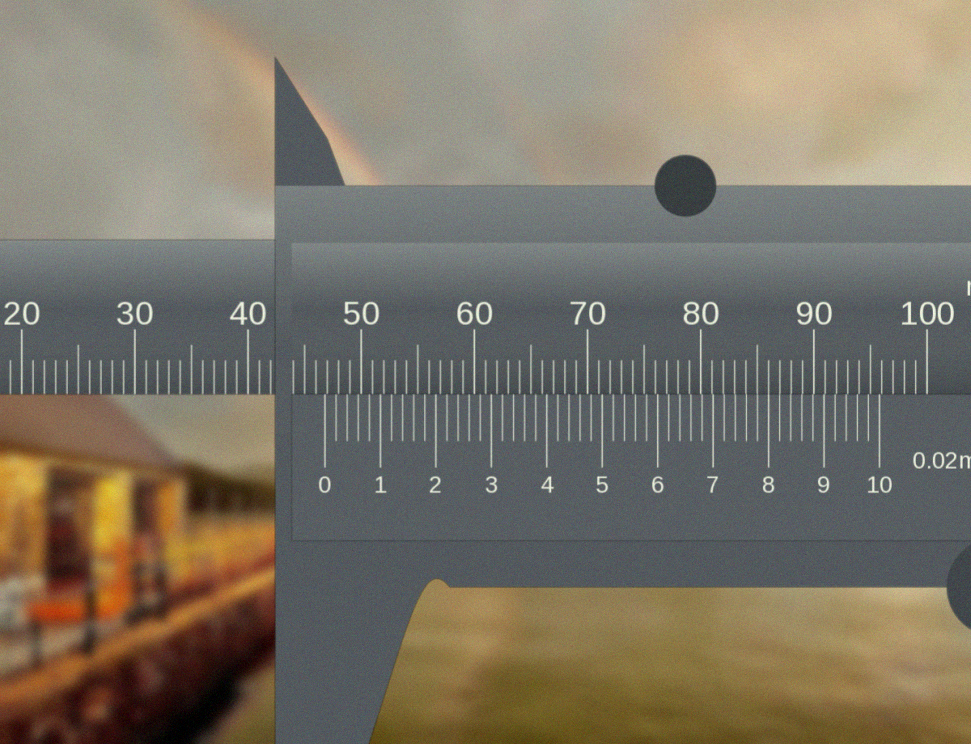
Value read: 46.8,mm
